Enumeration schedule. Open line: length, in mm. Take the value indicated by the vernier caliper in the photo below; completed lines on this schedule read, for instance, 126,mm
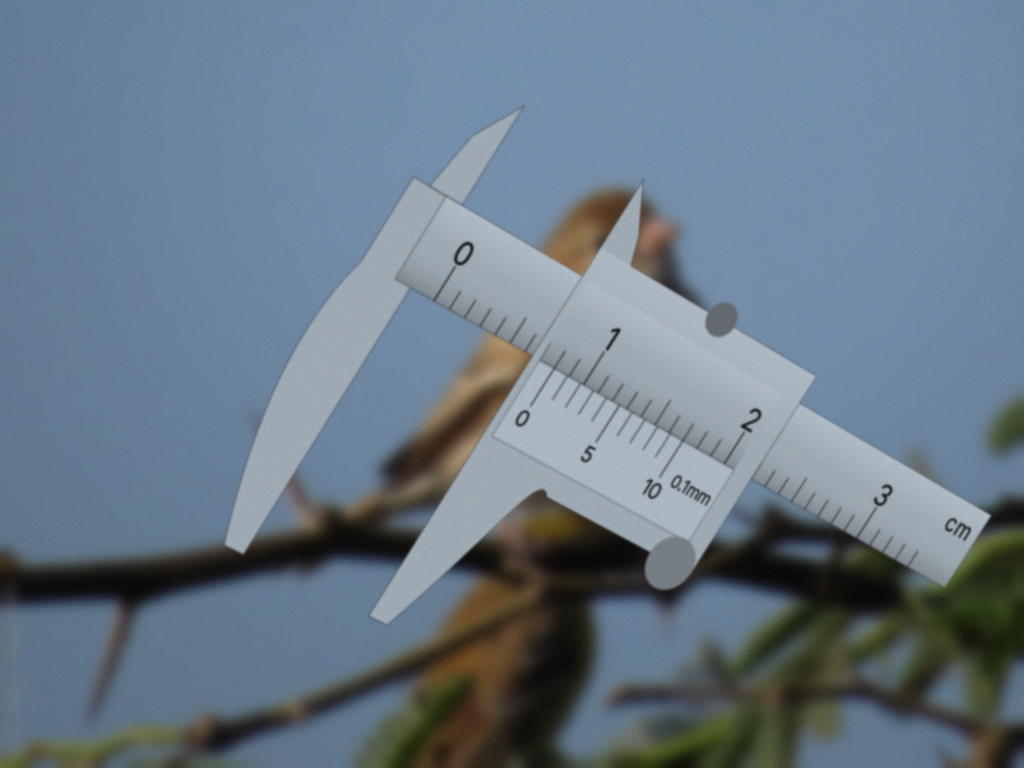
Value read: 8.0,mm
